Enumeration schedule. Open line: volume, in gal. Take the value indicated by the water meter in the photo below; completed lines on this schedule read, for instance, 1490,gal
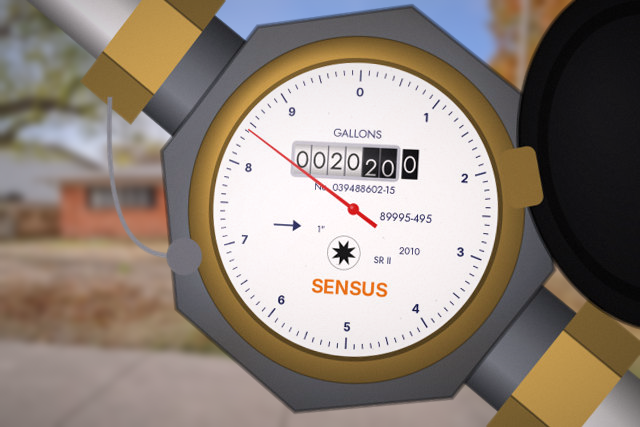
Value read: 20198.4,gal
